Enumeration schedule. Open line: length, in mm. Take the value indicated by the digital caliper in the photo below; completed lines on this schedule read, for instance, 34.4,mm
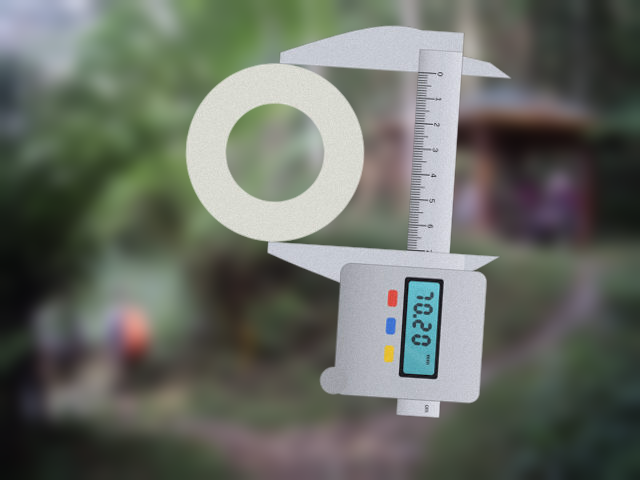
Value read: 70.20,mm
